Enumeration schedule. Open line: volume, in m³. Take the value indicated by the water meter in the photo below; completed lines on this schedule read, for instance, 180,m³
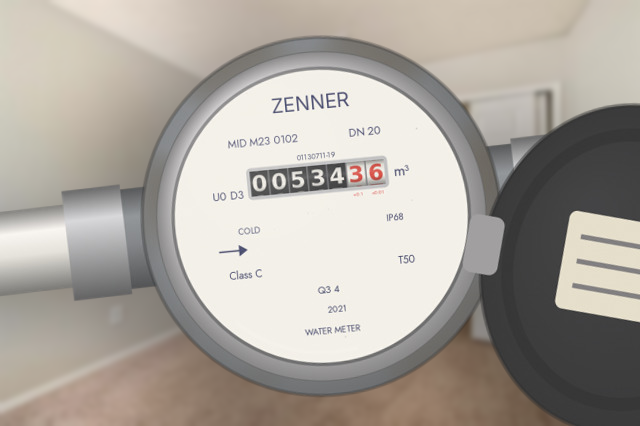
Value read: 534.36,m³
